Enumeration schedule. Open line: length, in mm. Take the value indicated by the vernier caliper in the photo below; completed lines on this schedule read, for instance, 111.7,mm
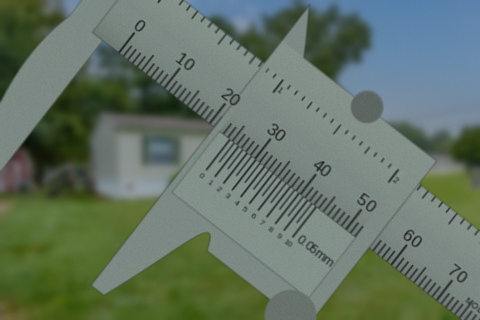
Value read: 24.5,mm
